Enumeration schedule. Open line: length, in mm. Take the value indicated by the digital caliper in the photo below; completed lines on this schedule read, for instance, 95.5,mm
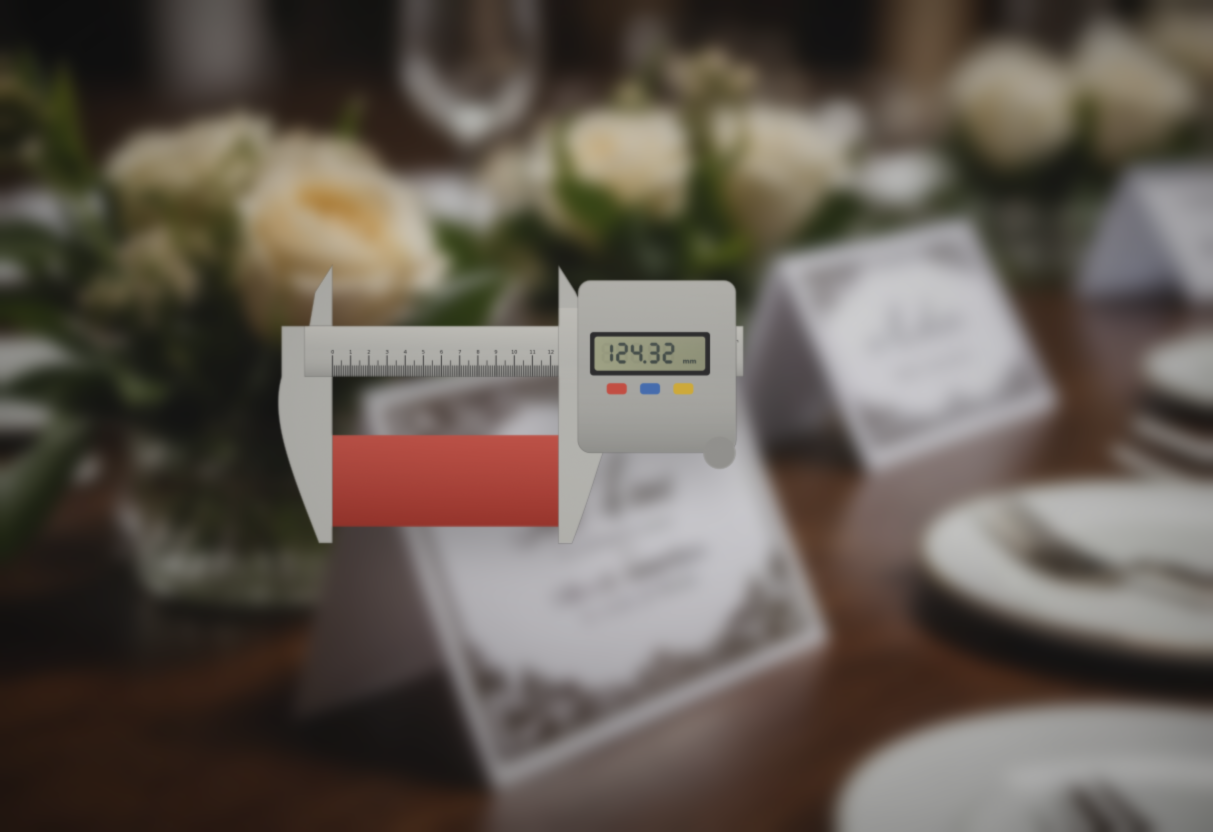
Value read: 124.32,mm
